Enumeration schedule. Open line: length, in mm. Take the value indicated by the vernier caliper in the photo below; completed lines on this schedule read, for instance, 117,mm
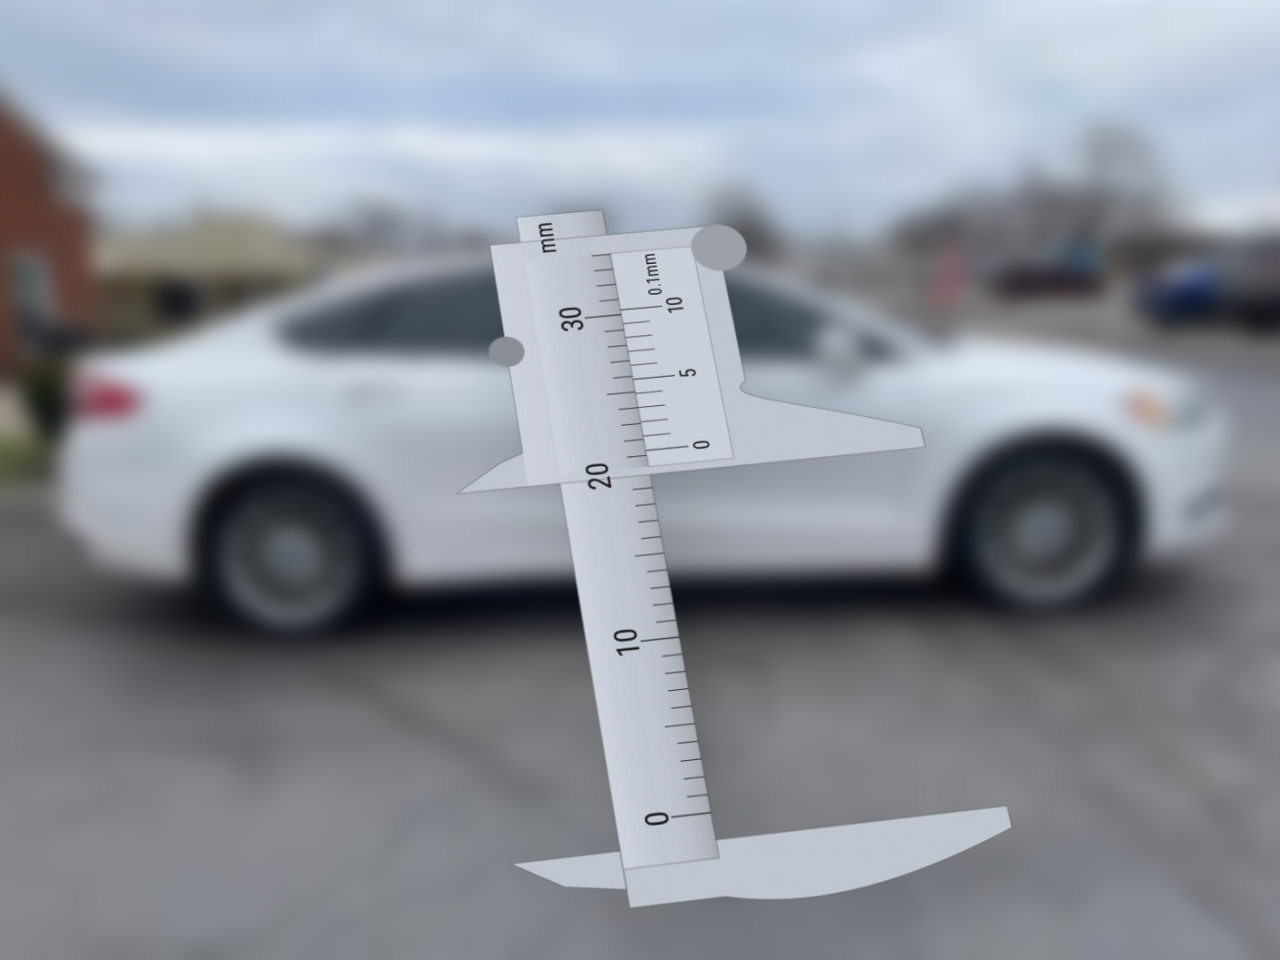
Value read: 21.3,mm
